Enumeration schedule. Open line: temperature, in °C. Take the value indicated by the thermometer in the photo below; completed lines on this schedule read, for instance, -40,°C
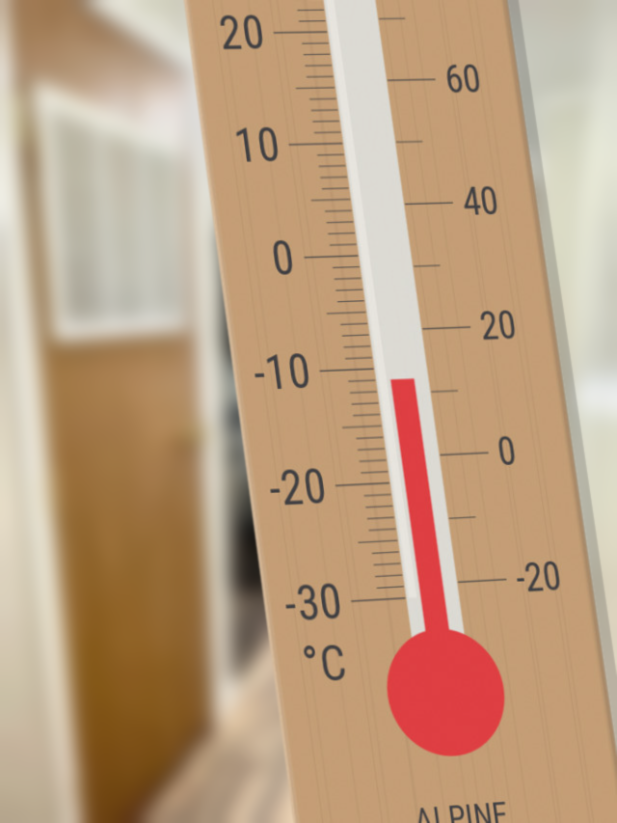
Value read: -11,°C
